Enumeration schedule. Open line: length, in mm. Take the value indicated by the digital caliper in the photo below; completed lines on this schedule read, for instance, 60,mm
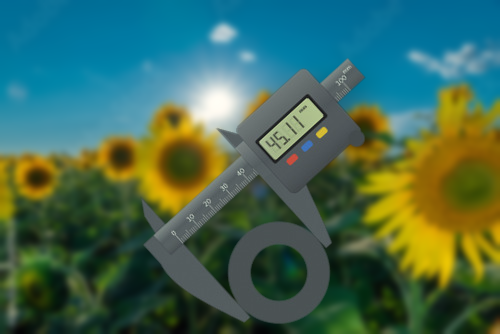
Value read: 45.11,mm
